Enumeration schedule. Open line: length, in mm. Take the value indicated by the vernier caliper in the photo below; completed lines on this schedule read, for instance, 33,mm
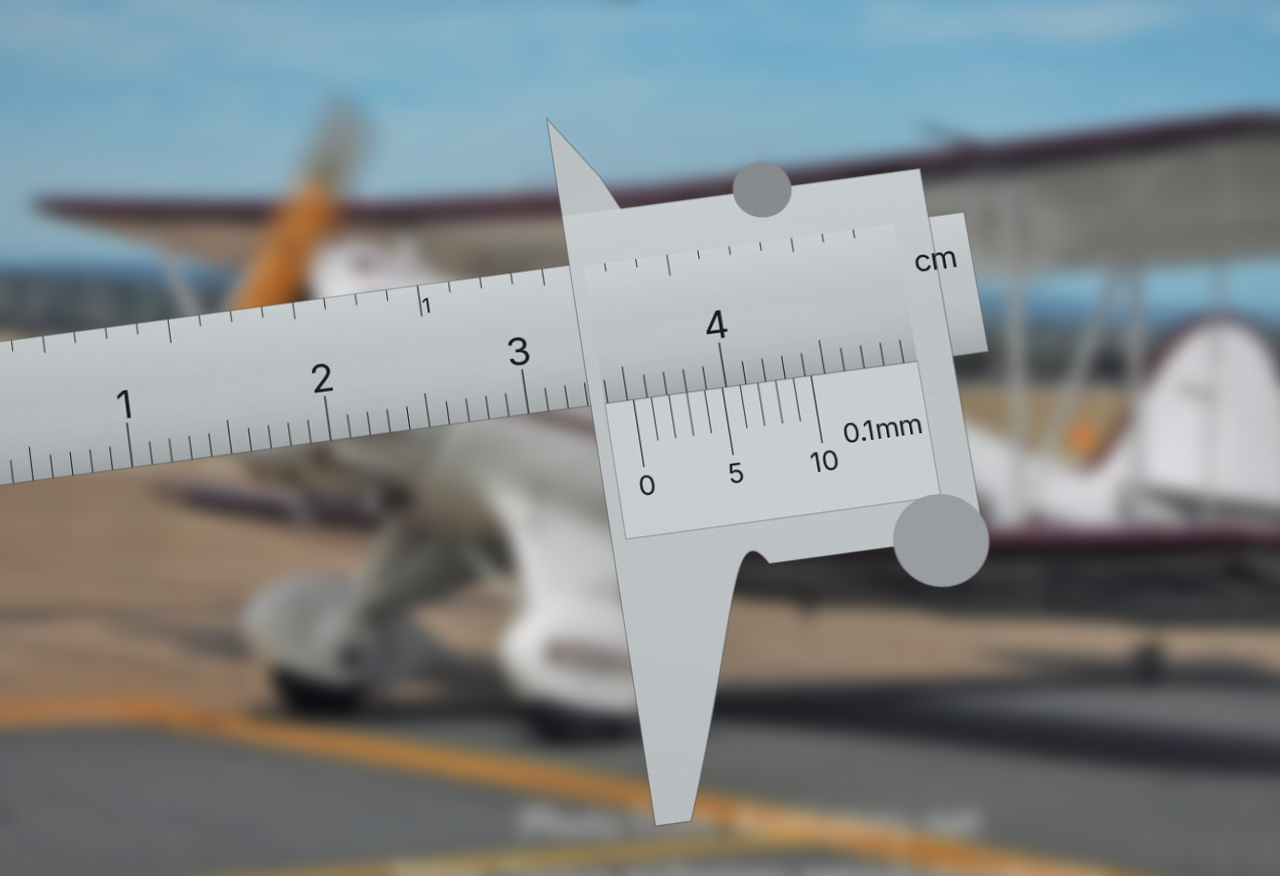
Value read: 35.3,mm
